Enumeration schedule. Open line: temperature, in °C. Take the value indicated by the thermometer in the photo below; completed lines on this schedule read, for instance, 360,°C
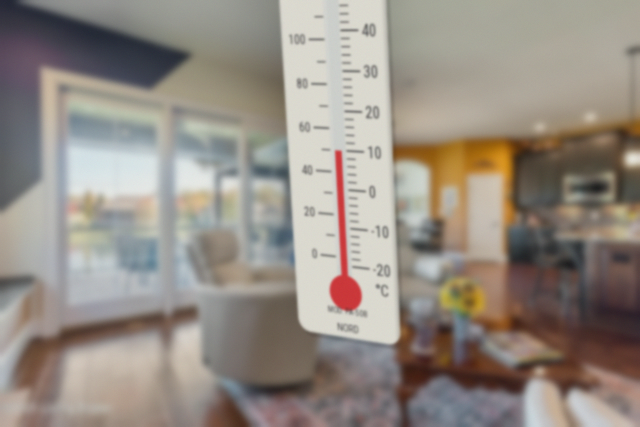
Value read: 10,°C
